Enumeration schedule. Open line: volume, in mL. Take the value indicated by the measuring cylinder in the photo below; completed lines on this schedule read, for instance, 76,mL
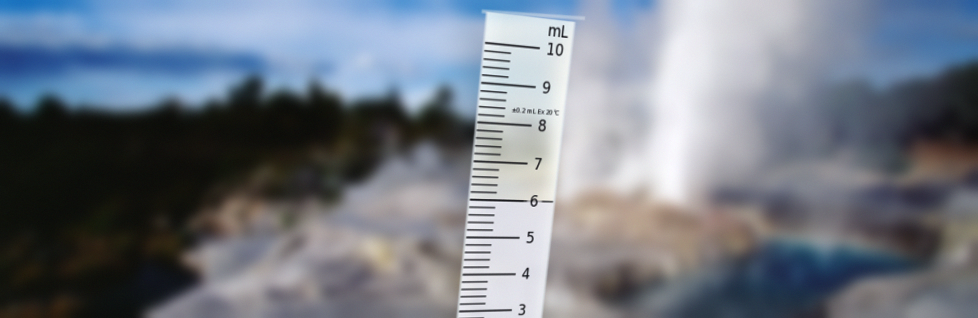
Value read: 6,mL
